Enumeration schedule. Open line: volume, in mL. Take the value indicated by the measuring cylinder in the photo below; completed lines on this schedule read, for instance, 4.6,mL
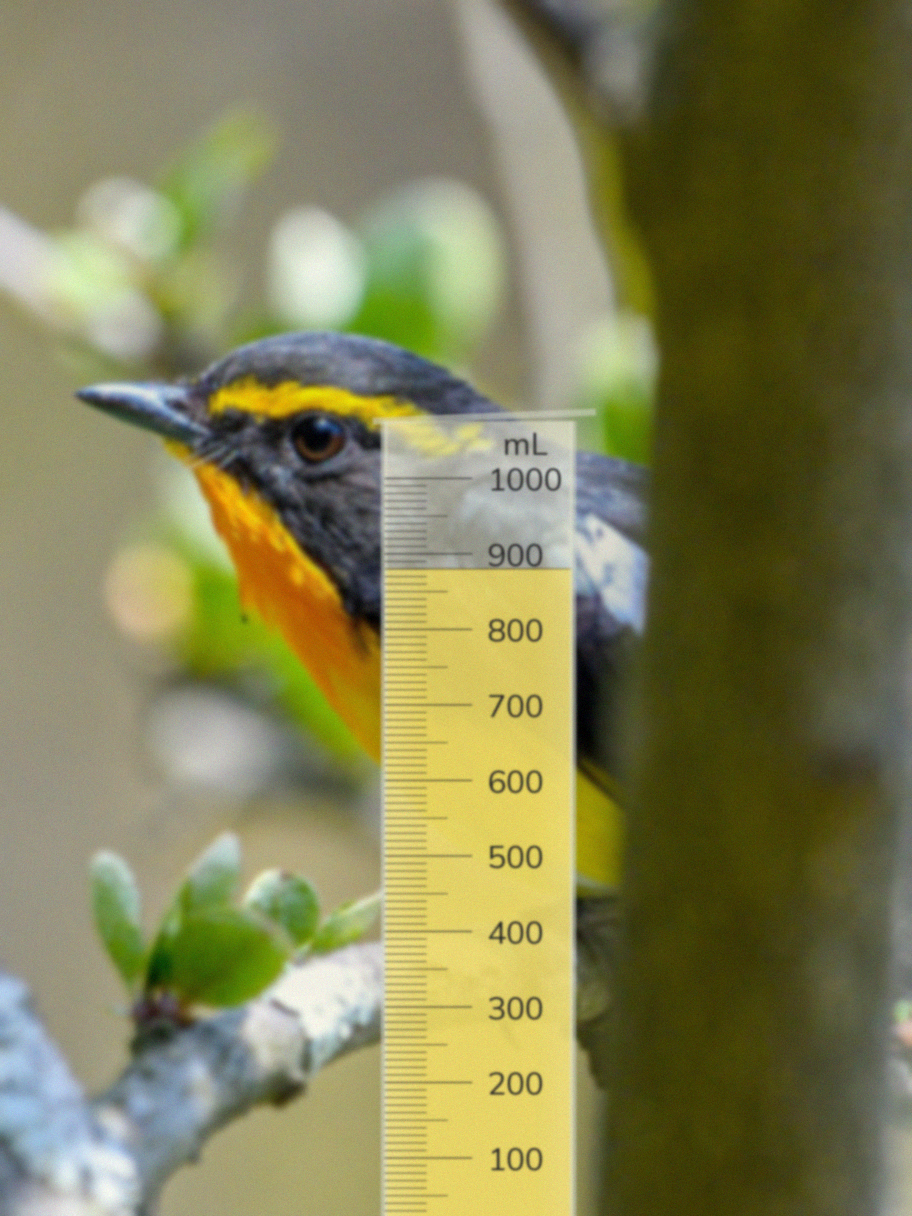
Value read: 880,mL
